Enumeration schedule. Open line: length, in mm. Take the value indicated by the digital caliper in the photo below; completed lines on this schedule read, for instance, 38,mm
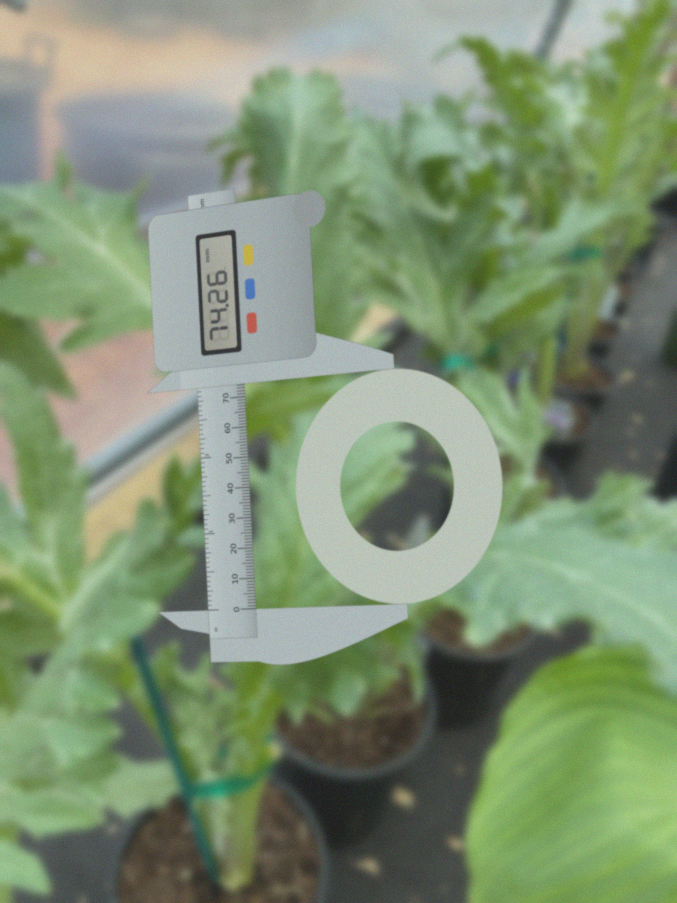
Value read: 74.26,mm
